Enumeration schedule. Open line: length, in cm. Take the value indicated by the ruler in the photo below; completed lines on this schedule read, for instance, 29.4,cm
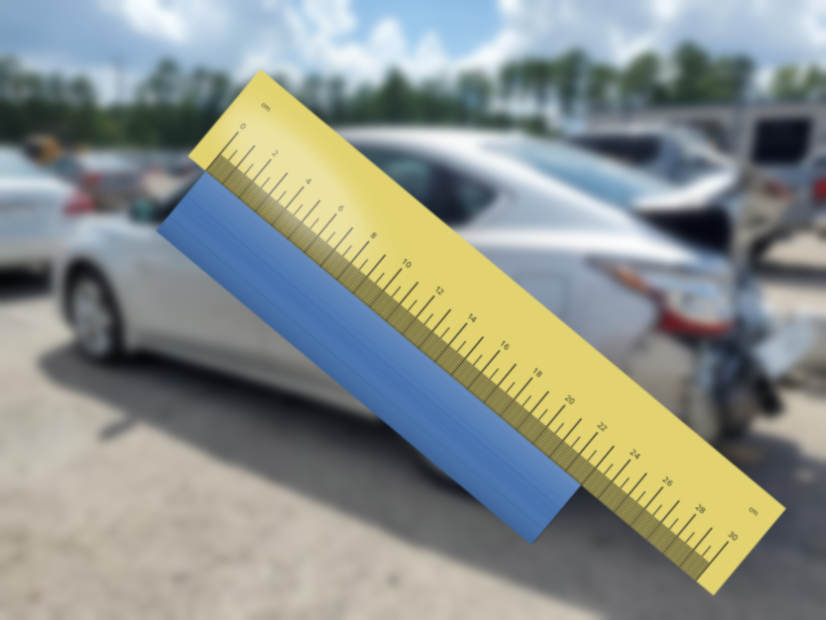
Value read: 23,cm
